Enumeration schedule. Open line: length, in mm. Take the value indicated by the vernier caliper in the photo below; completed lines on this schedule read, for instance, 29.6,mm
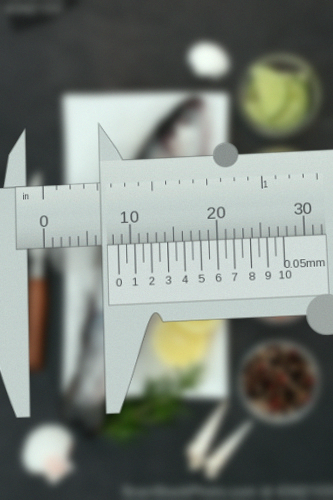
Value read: 8.6,mm
